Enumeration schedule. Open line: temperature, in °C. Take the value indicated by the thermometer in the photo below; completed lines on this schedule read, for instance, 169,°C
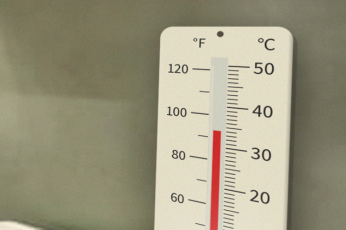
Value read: 34,°C
